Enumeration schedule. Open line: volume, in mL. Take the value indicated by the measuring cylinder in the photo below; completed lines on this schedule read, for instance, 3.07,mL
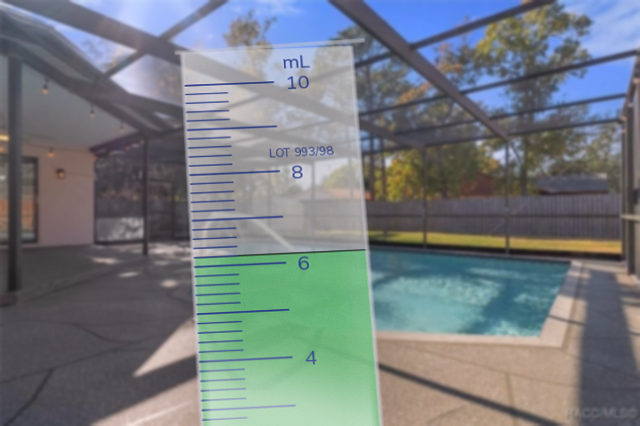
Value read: 6.2,mL
